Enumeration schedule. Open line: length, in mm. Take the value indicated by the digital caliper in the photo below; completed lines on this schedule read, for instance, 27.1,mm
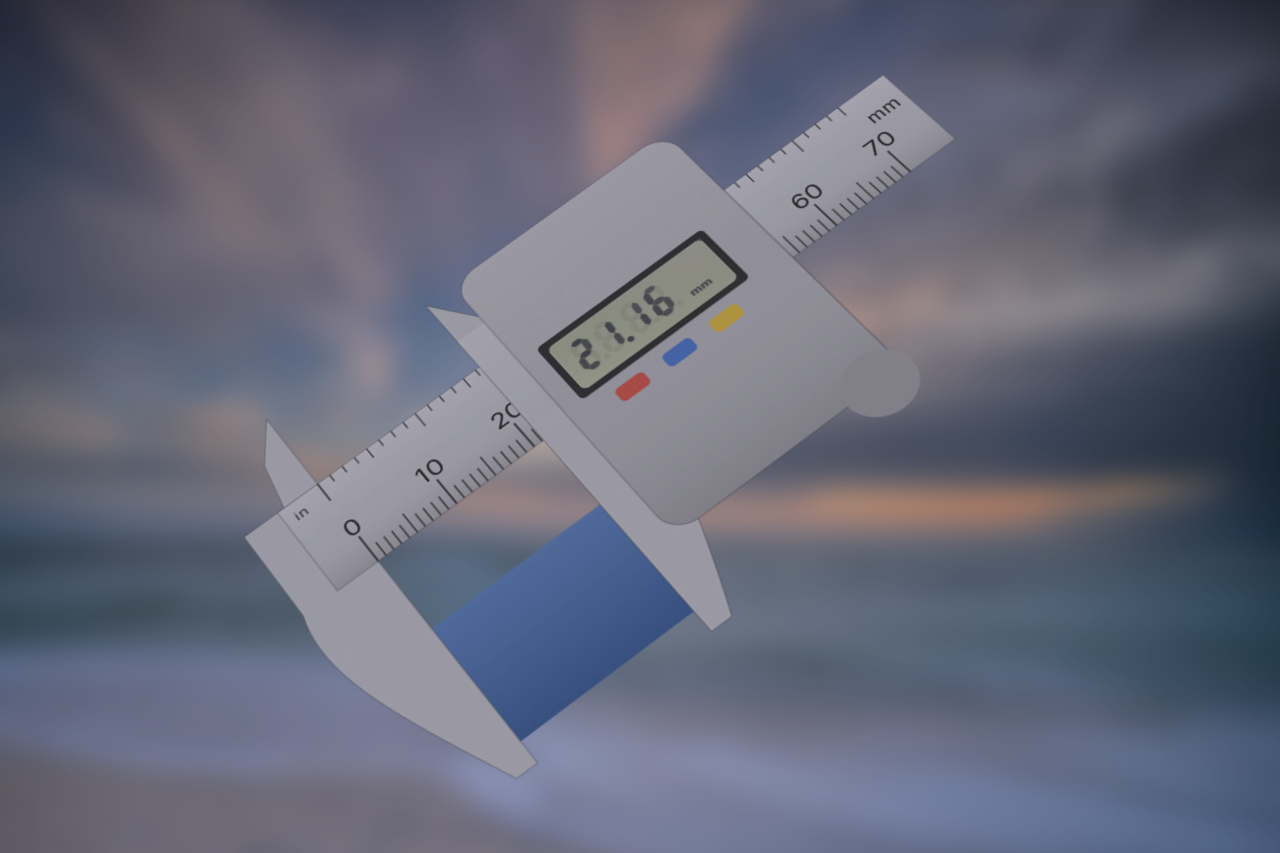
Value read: 21.16,mm
